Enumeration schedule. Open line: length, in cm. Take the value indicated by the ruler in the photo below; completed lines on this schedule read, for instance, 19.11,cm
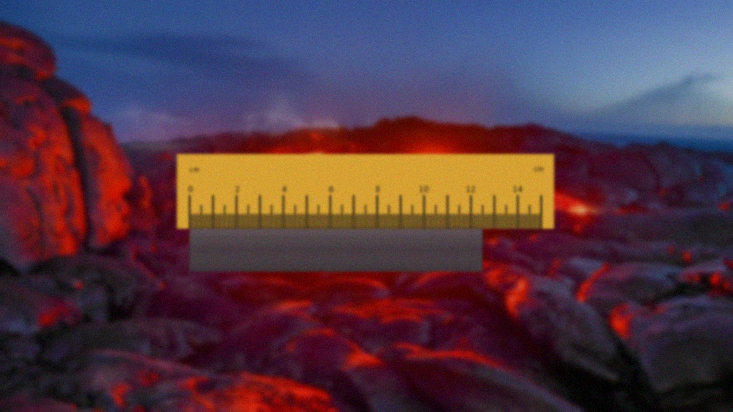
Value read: 12.5,cm
